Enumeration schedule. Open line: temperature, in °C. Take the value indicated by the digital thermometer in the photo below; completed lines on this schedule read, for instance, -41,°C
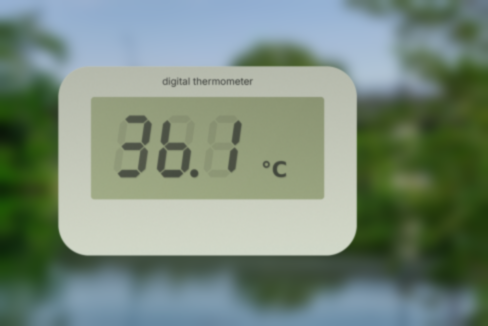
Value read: 36.1,°C
